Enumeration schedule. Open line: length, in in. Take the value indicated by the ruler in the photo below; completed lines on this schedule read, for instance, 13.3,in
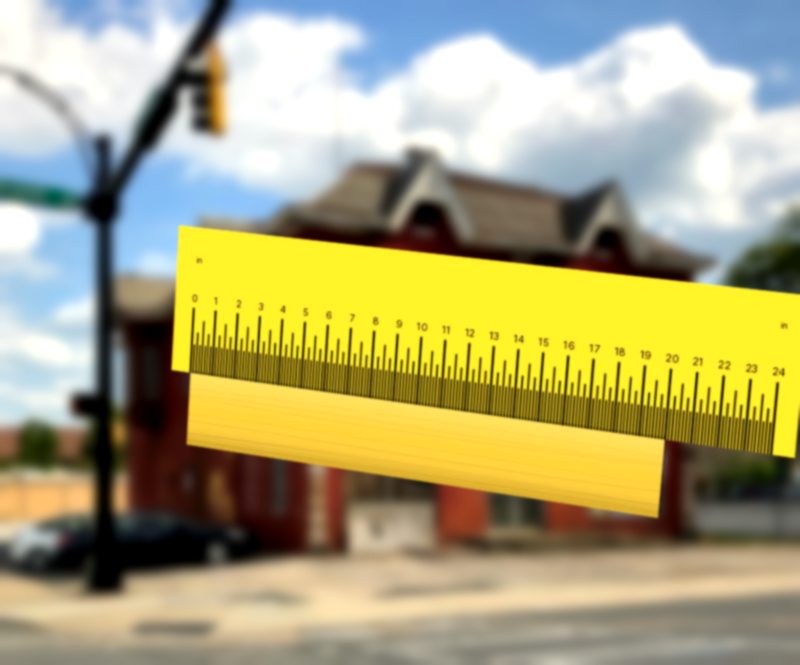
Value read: 20,in
